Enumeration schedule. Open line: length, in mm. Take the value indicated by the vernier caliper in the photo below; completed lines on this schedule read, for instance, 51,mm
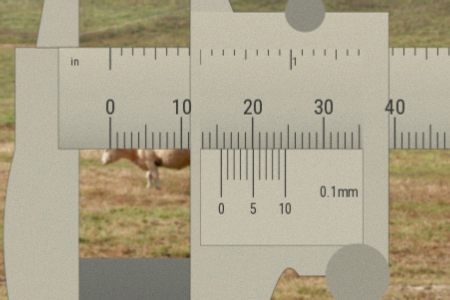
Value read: 15.6,mm
